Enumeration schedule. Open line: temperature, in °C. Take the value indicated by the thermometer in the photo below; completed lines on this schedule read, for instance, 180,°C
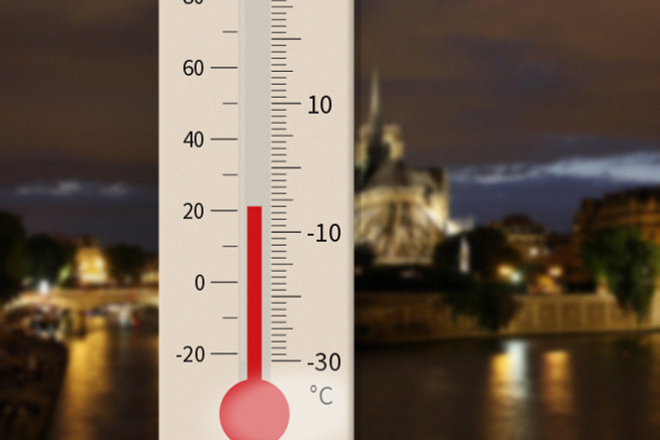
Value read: -6,°C
